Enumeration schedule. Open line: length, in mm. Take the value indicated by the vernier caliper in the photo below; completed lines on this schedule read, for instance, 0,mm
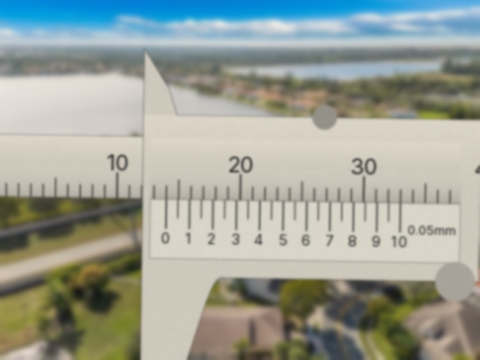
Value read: 14.0,mm
